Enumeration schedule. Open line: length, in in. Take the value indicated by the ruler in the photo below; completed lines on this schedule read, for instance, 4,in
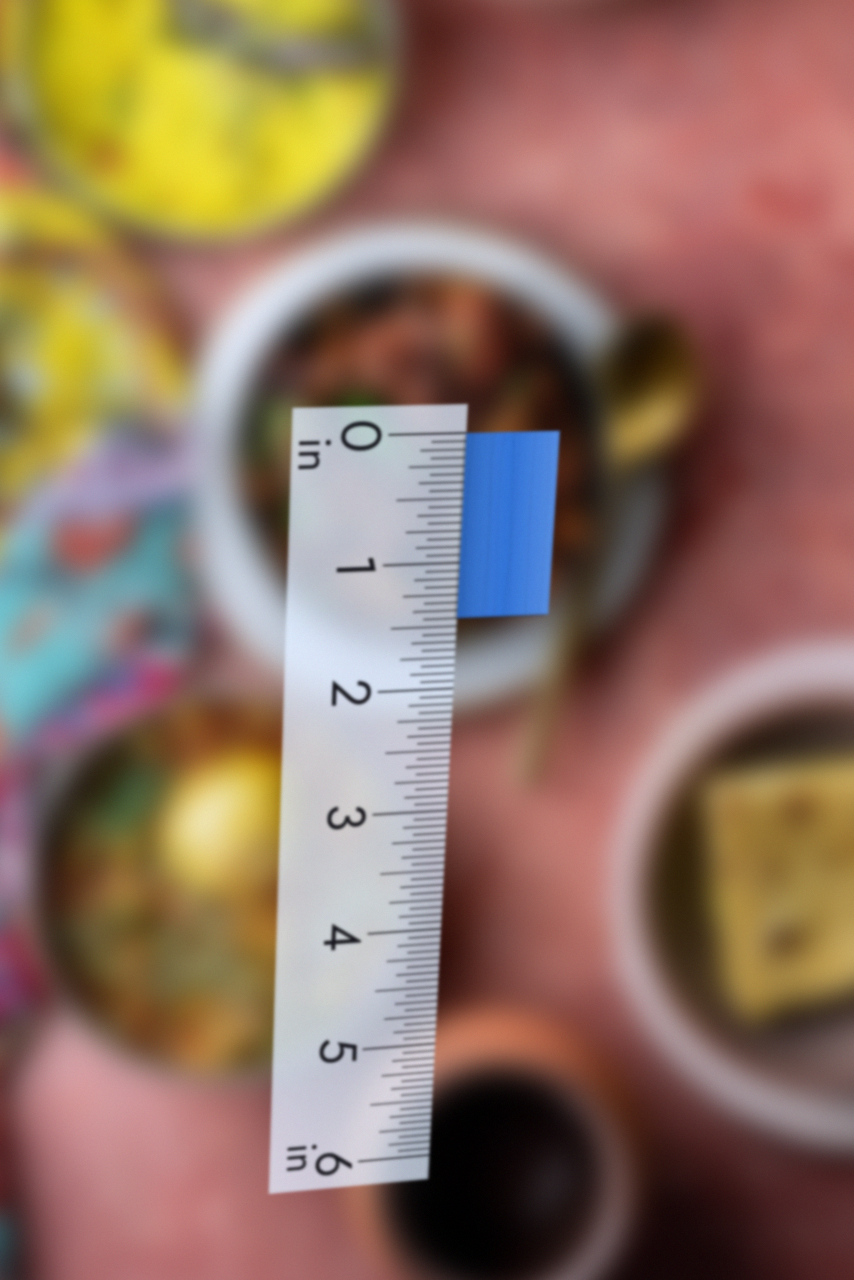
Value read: 1.4375,in
